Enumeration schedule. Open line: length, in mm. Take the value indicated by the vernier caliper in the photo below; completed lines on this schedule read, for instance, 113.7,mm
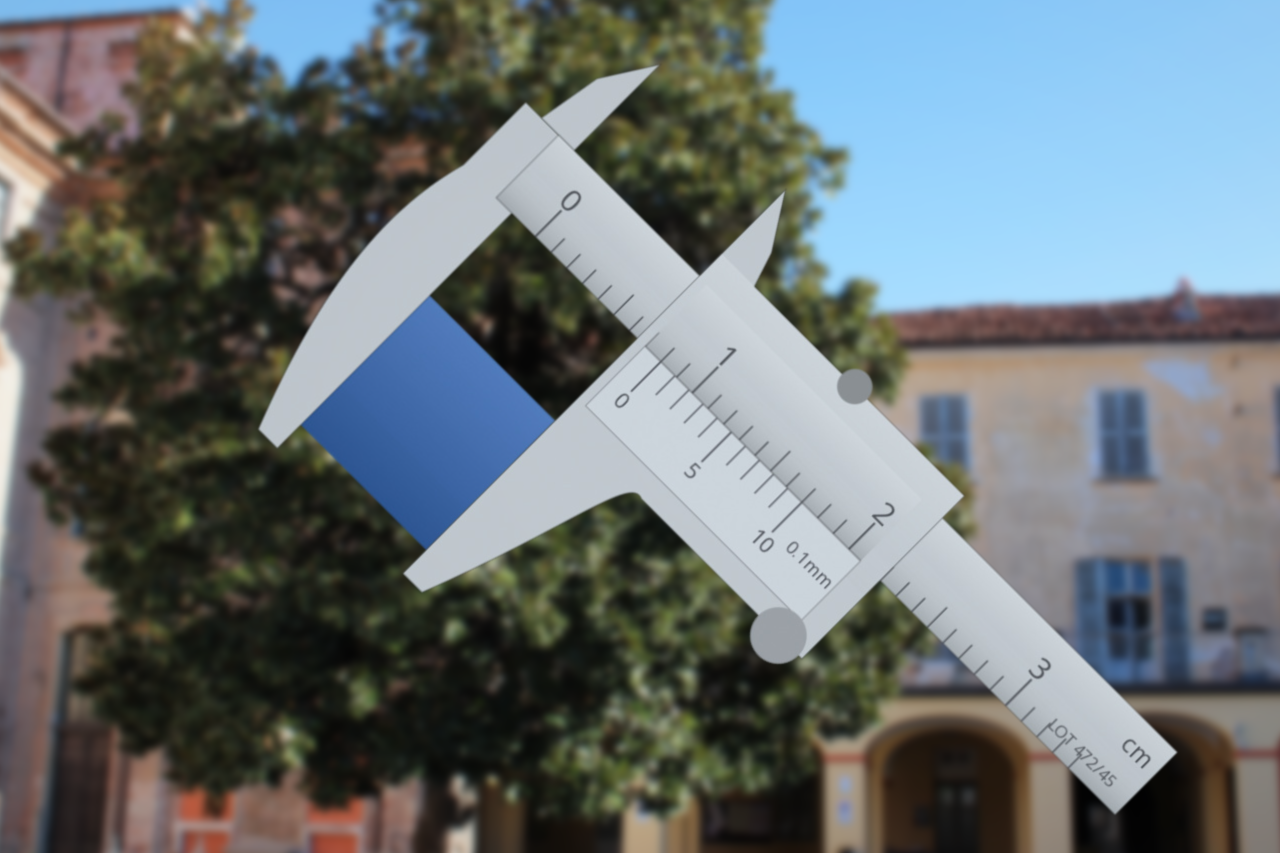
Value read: 8.0,mm
